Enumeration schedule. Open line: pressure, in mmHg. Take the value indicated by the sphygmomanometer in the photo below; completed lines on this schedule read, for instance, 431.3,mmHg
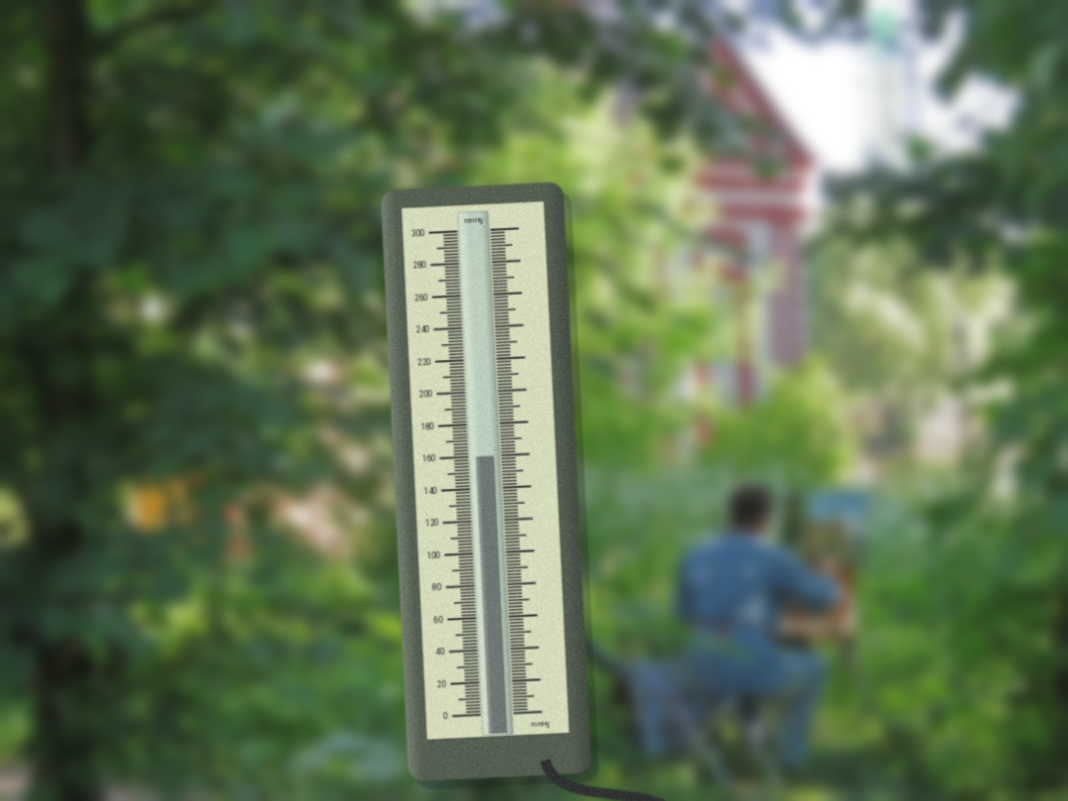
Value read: 160,mmHg
